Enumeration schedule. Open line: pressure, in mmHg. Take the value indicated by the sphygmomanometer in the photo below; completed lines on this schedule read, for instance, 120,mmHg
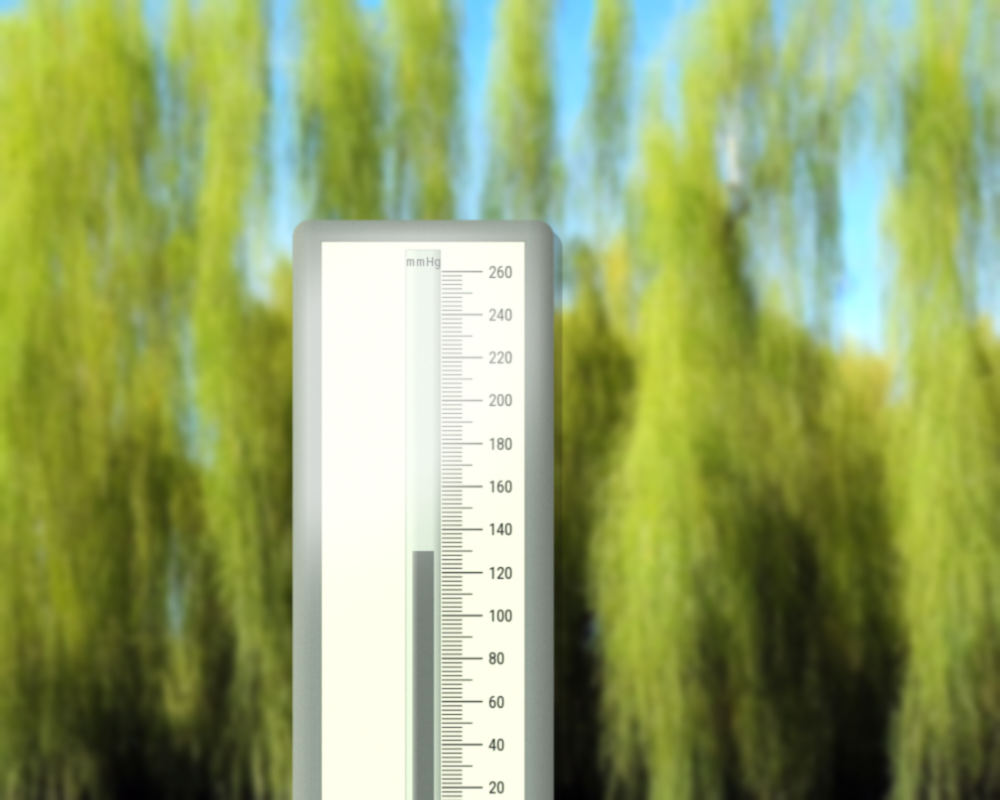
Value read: 130,mmHg
